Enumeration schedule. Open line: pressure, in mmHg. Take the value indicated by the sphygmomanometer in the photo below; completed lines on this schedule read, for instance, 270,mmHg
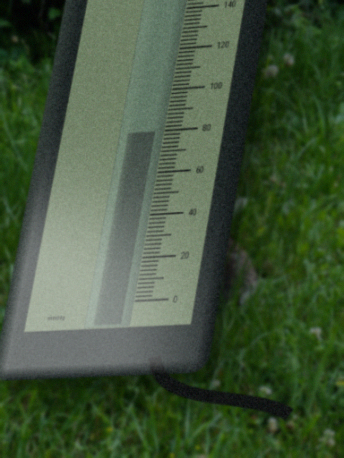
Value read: 80,mmHg
